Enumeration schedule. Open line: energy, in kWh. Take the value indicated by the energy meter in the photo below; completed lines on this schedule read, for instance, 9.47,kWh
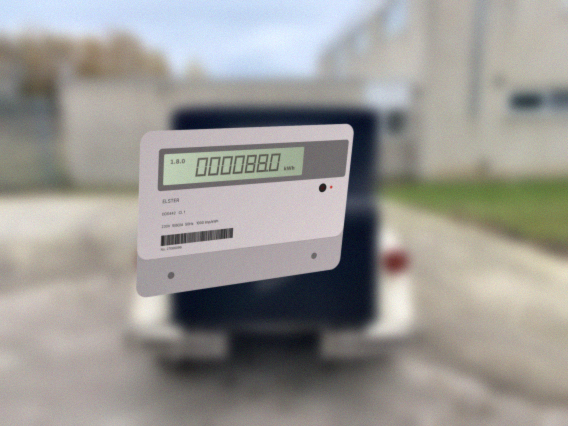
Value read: 88.0,kWh
